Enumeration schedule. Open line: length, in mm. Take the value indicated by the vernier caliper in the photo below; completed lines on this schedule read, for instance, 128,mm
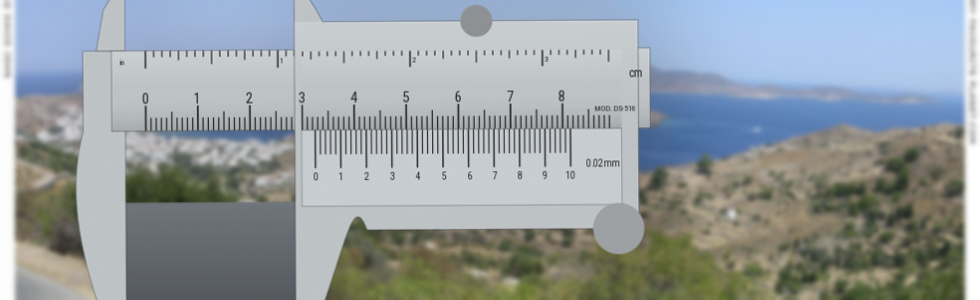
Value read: 32.5,mm
